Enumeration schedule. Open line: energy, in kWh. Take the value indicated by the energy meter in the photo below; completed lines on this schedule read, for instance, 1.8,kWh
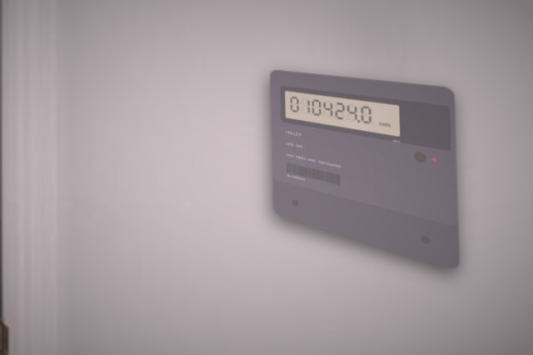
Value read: 10424.0,kWh
